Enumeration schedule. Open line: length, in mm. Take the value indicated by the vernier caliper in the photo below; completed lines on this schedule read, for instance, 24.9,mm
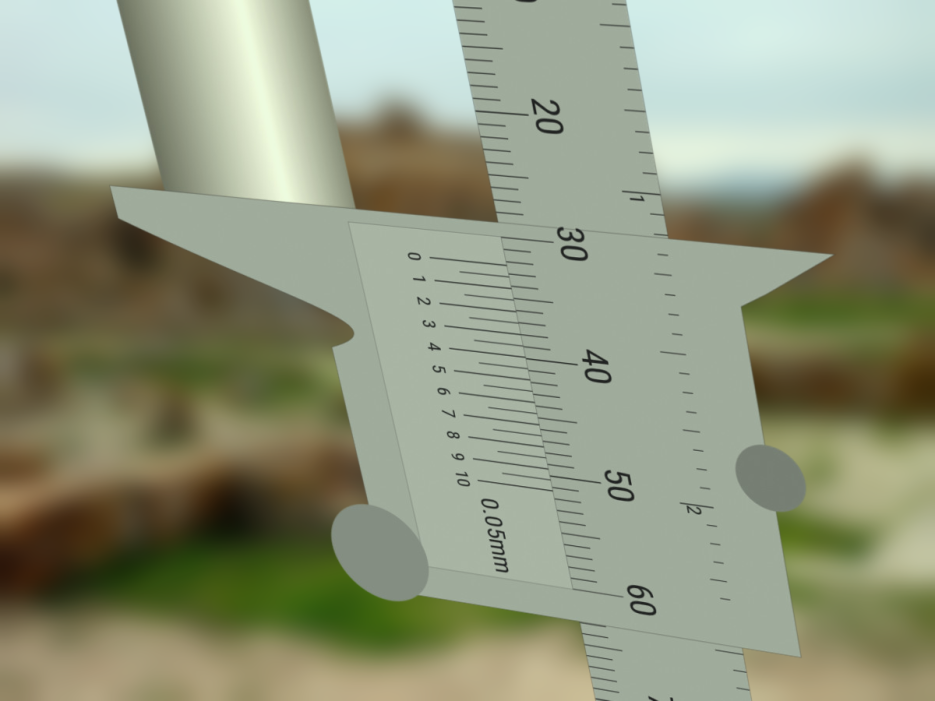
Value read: 32.3,mm
